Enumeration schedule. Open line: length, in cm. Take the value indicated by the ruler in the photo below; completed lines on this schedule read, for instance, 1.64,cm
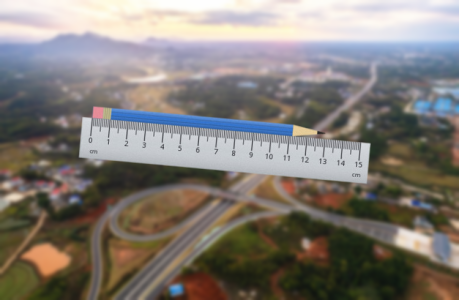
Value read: 13,cm
